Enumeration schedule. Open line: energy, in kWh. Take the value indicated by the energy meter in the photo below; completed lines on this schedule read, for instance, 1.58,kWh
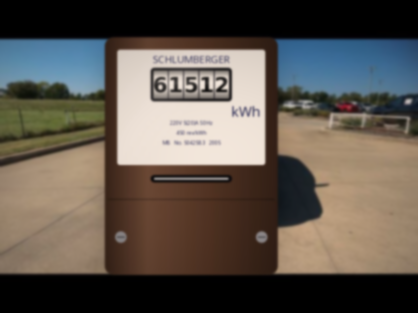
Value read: 61512,kWh
